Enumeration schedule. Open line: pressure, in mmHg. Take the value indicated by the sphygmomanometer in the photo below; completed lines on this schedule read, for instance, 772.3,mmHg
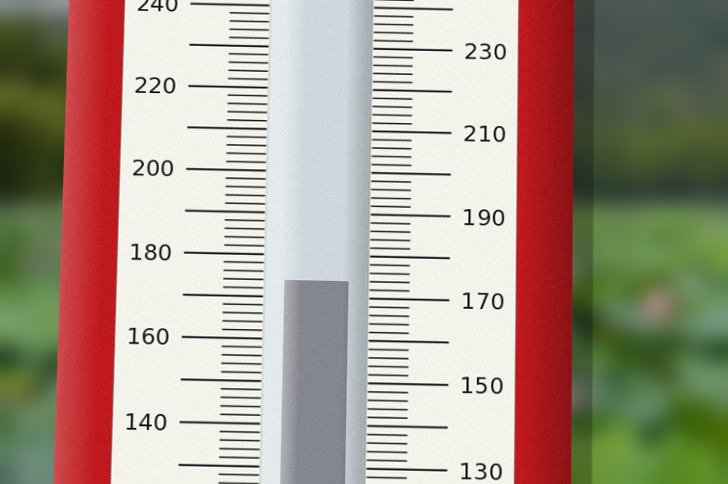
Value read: 174,mmHg
